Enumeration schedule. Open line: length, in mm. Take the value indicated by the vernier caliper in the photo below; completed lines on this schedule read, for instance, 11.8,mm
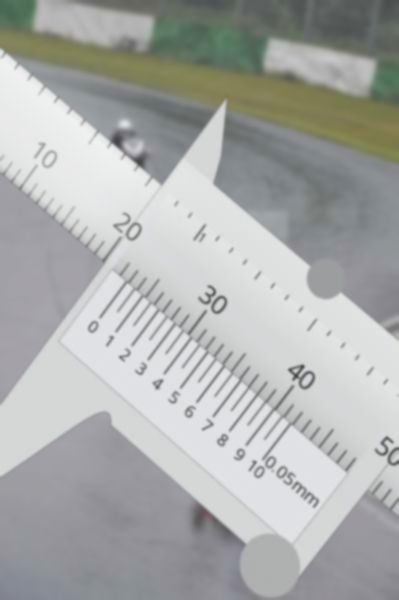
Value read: 22.8,mm
